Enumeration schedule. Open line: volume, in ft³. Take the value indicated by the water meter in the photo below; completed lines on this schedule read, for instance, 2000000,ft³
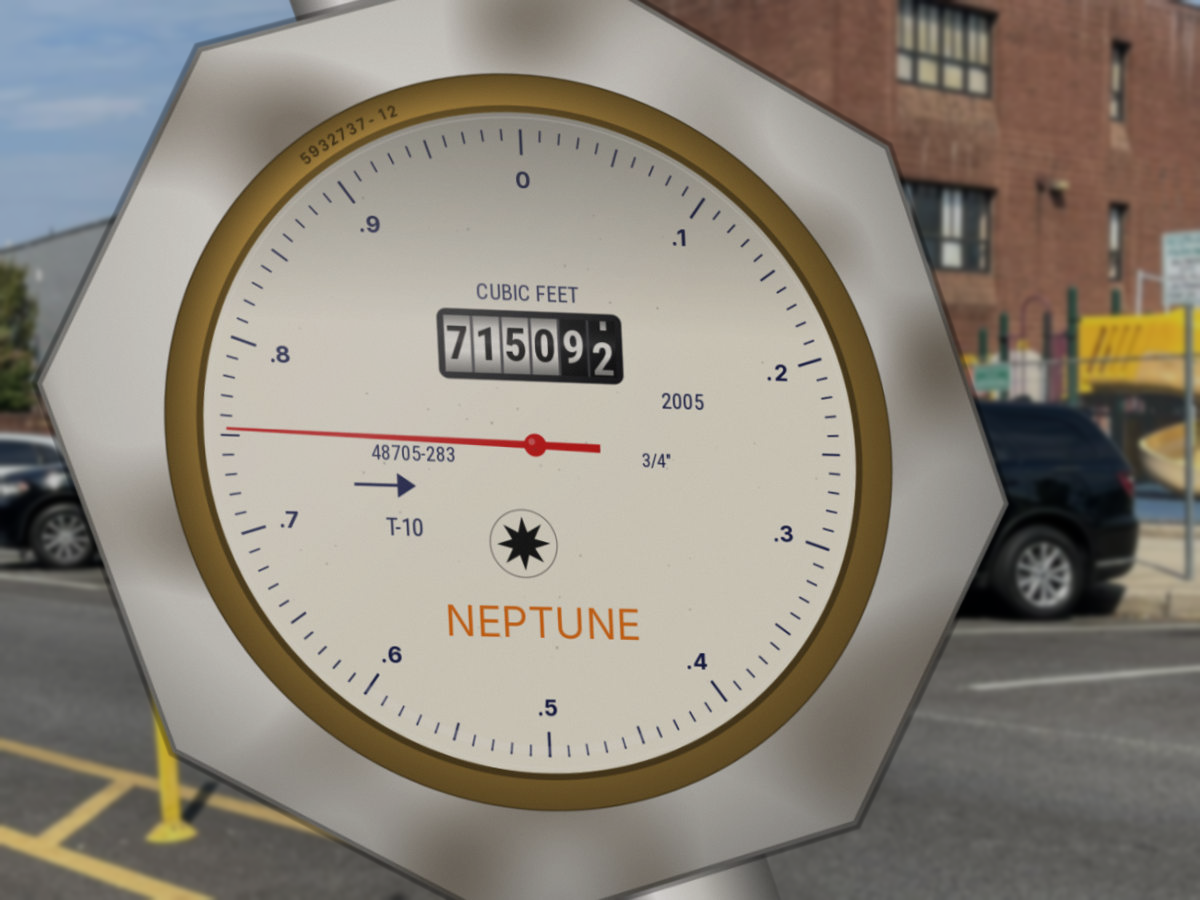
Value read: 715091.75,ft³
